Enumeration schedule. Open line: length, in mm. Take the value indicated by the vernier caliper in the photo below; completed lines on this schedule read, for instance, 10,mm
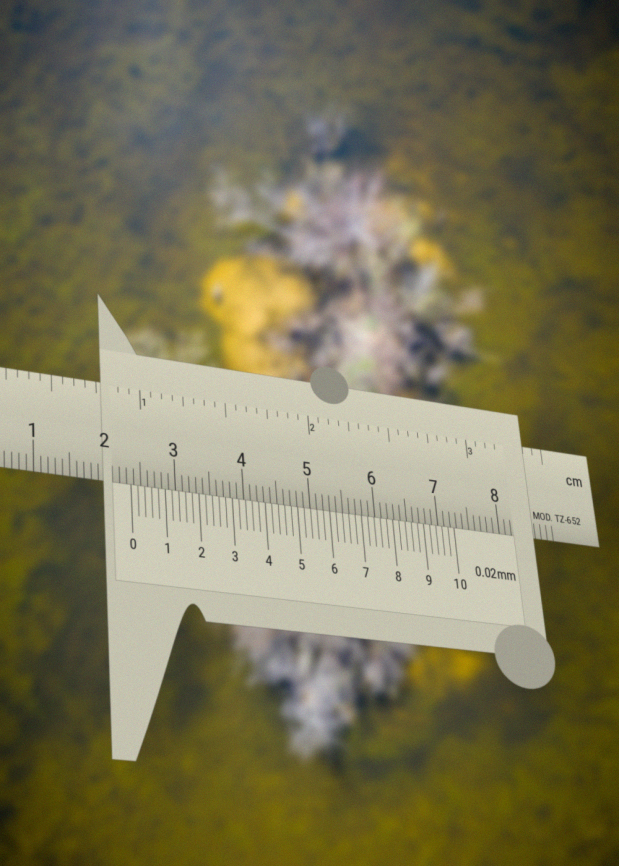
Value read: 23.6,mm
